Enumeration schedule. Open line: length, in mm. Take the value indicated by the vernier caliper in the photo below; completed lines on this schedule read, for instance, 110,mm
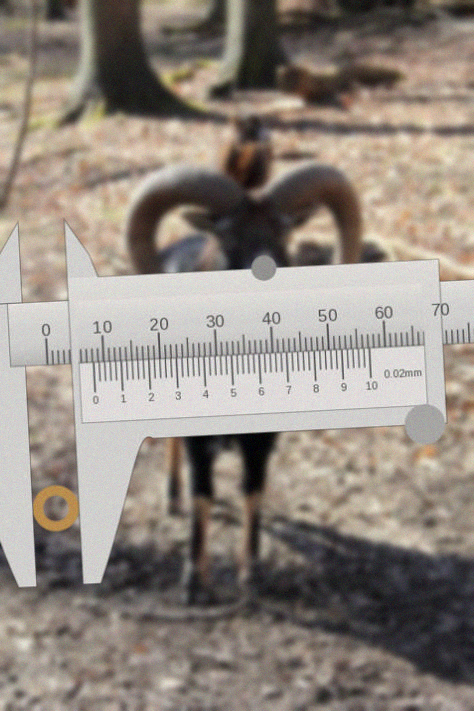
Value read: 8.2,mm
